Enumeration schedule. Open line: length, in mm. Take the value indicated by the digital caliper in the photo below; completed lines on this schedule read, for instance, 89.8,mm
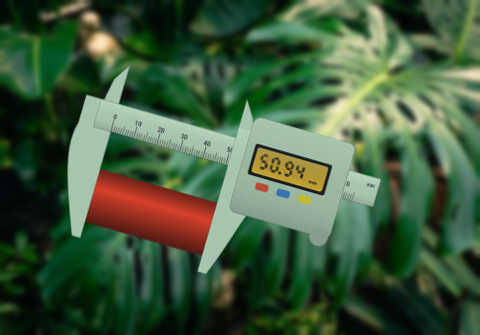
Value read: 50.94,mm
